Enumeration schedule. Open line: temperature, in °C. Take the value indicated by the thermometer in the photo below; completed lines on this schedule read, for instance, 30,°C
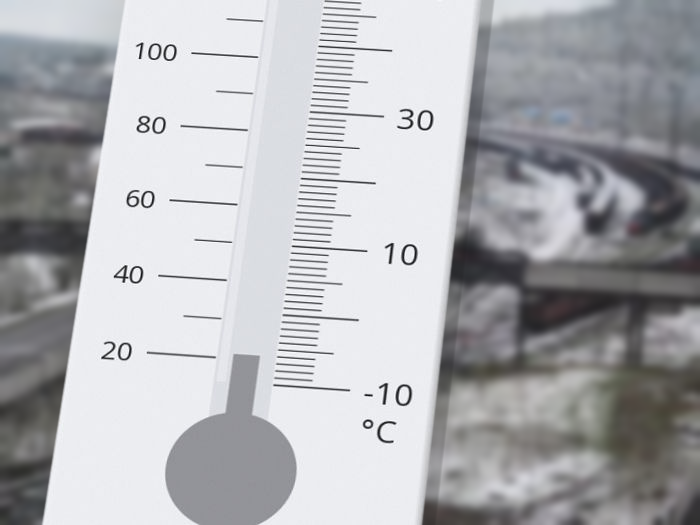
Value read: -6,°C
